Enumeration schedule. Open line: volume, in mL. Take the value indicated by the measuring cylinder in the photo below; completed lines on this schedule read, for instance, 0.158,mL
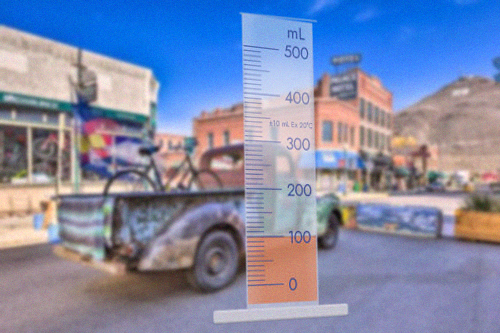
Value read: 100,mL
